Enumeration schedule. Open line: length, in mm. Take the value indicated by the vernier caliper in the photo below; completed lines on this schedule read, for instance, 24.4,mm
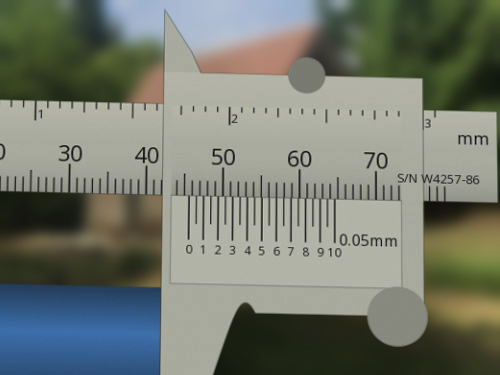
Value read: 45.6,mm
